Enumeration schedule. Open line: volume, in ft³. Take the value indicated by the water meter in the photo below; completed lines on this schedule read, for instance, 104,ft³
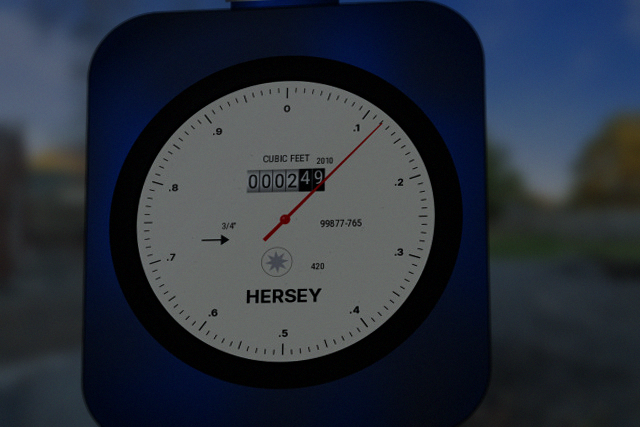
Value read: 249.12,ft³
